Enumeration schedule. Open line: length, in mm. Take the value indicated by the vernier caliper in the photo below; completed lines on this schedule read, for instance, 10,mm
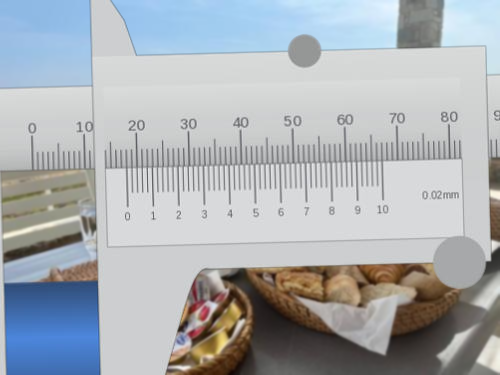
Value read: 18.0,mm
